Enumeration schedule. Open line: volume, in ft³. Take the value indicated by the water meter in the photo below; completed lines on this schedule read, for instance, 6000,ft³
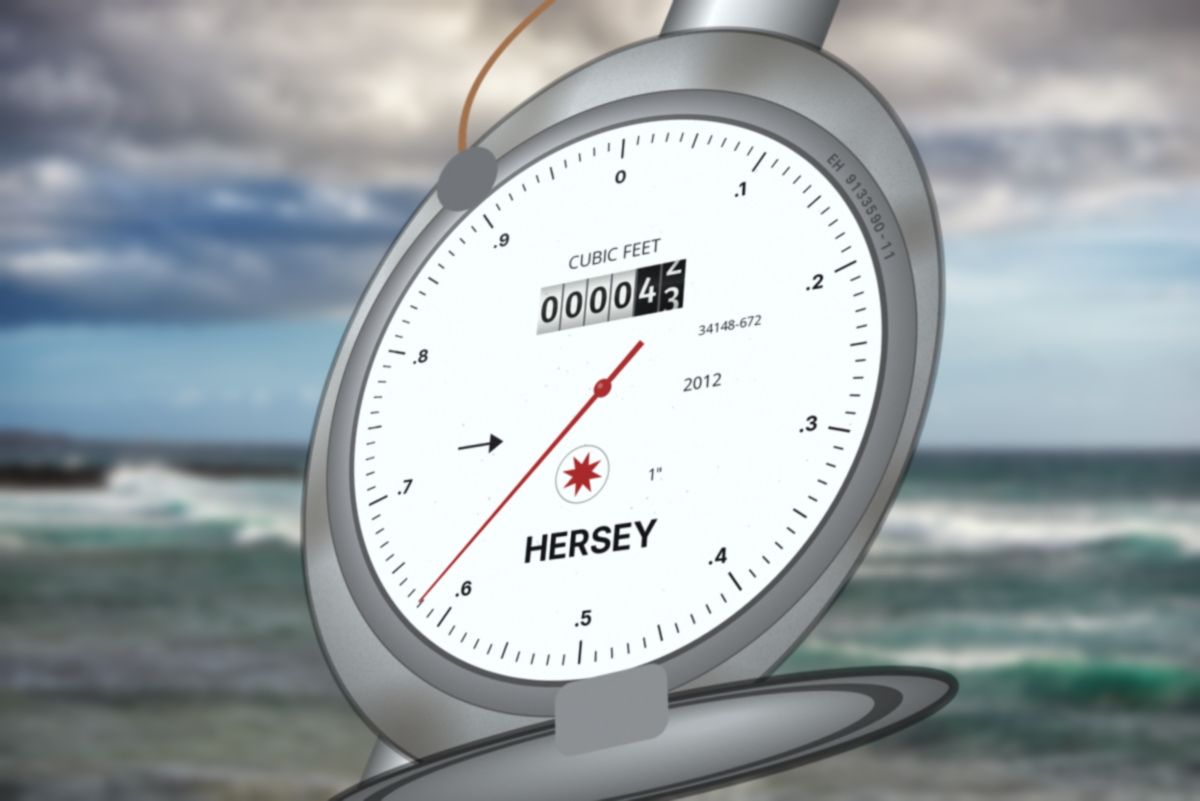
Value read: 42.62,ft³
